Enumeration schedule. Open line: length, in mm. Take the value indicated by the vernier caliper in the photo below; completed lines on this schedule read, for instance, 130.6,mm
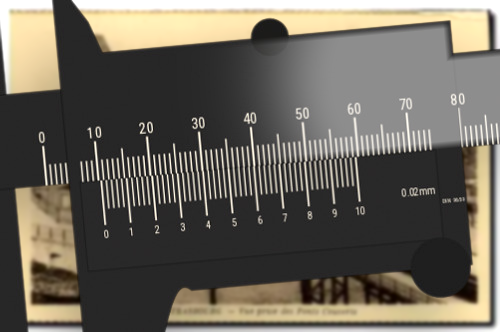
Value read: 10.5,mm
